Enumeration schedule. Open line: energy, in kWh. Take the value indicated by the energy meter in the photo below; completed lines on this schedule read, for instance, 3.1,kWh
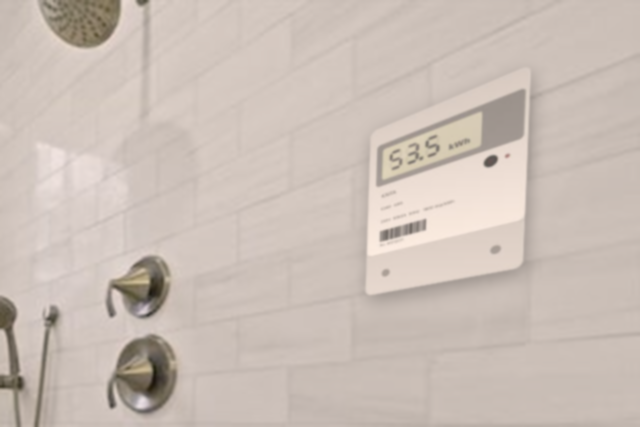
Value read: 53.5,kWh
